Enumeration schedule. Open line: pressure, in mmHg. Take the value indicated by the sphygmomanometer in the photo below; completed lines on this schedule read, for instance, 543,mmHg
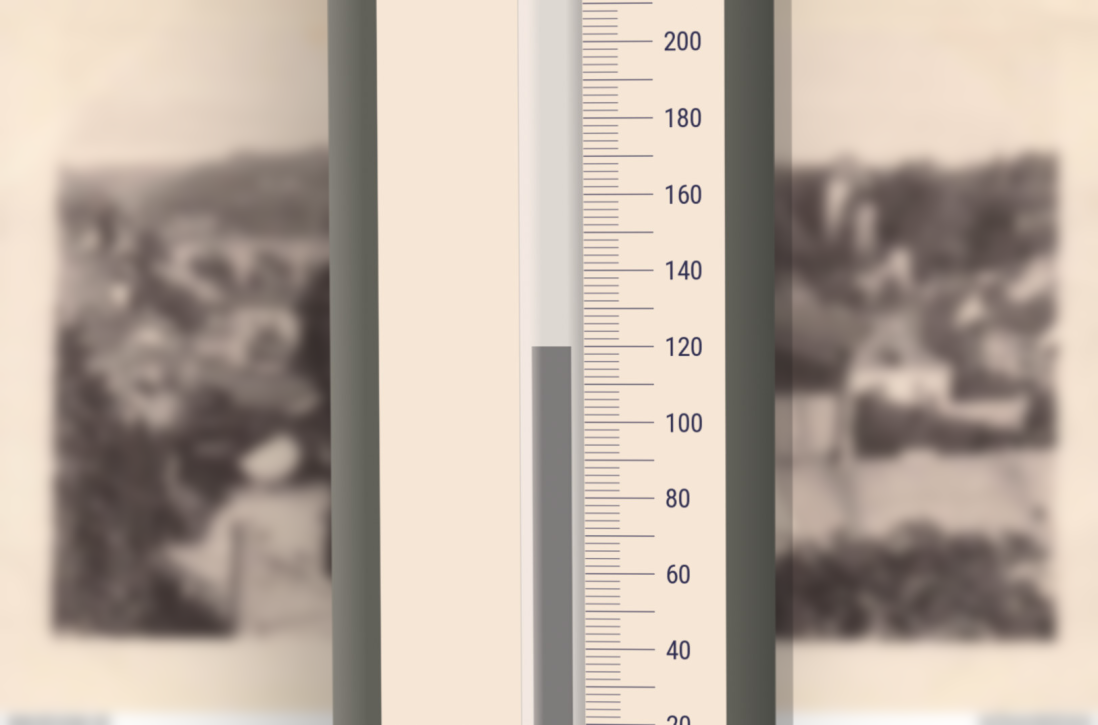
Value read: 120,mmHg
